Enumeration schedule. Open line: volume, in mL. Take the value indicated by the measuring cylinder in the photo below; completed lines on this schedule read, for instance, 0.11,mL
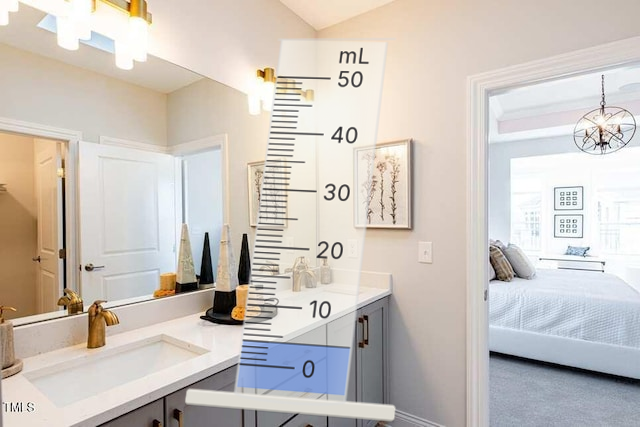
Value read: 4,mL
